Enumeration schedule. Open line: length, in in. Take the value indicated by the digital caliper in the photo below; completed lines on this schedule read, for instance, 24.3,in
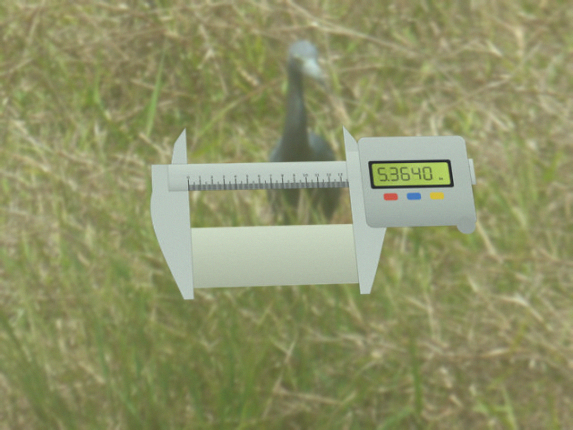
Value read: 5.3640,in
